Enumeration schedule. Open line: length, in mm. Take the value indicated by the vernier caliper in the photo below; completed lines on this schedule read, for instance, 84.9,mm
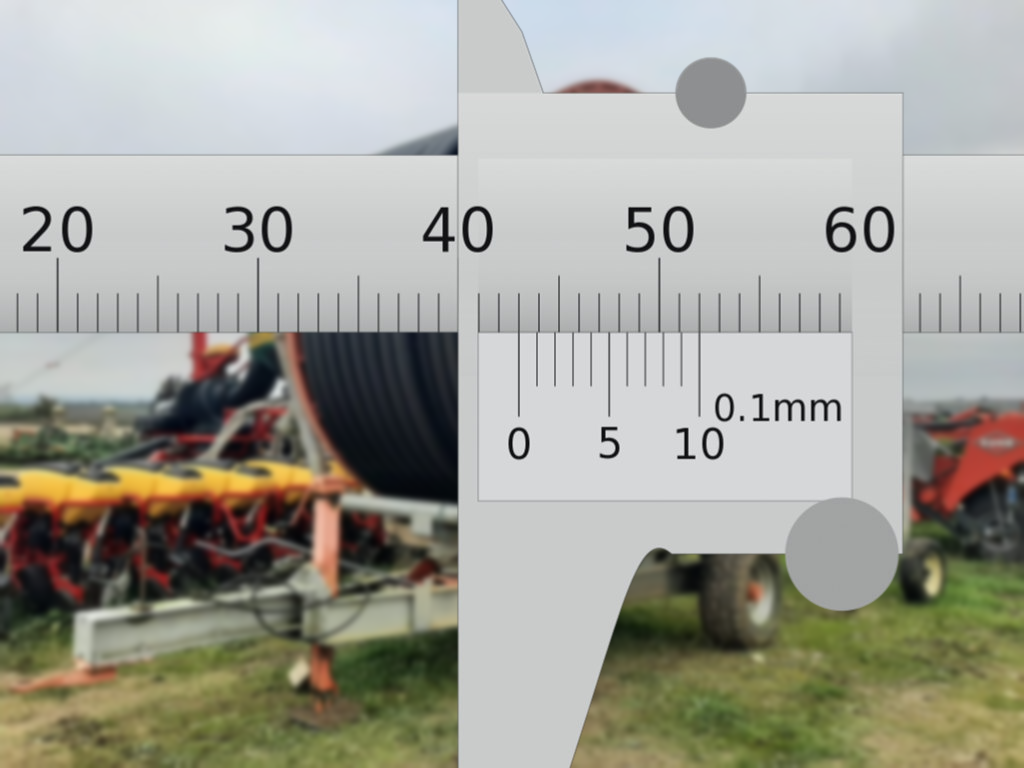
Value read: 43.0,mm
